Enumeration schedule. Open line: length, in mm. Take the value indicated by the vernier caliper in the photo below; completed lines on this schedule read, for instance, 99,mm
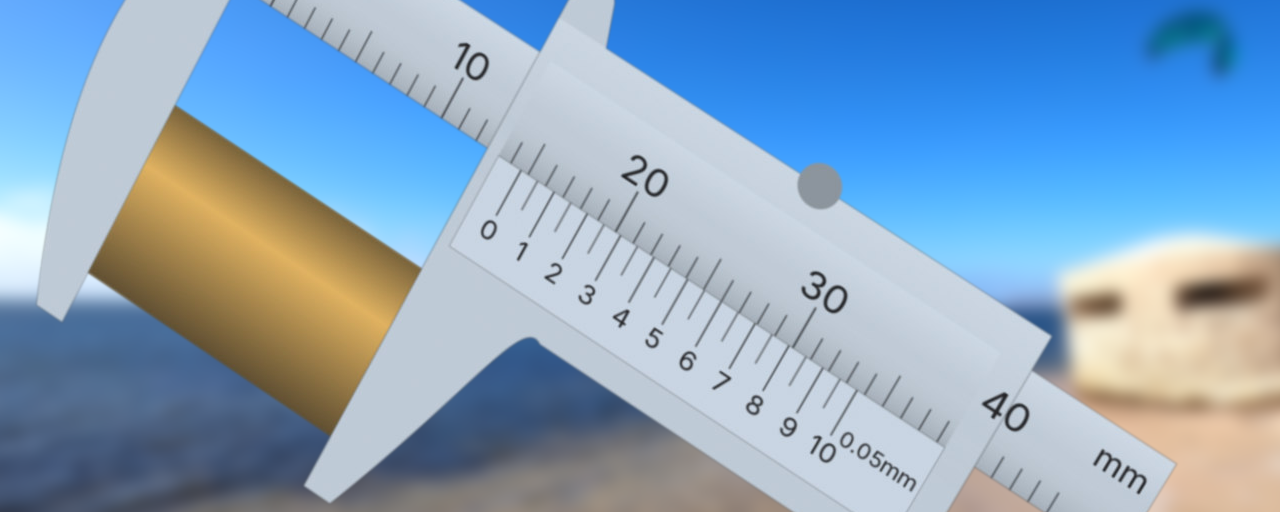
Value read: 14.6,mm
